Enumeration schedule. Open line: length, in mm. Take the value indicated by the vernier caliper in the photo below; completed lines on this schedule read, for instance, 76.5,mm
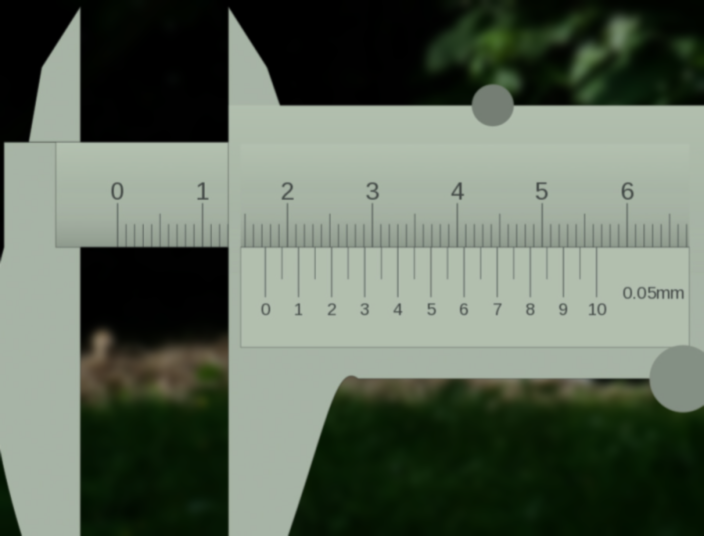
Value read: 17.4,mm
